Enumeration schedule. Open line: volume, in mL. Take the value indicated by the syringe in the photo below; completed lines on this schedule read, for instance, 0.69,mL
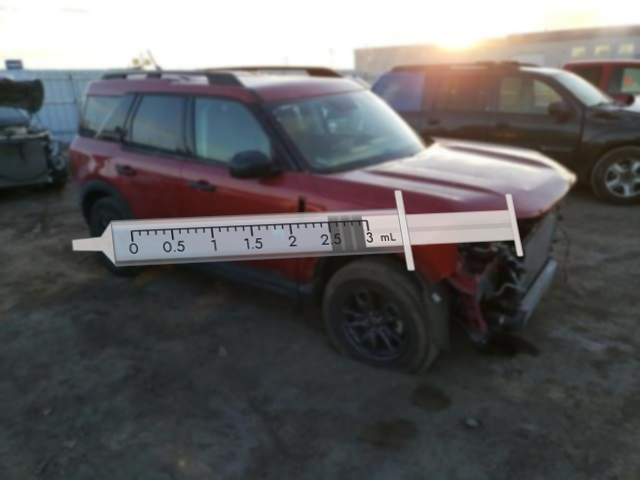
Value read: 2.5,mL
